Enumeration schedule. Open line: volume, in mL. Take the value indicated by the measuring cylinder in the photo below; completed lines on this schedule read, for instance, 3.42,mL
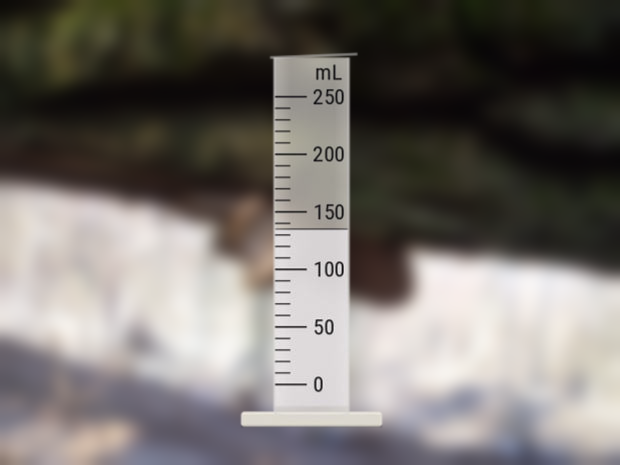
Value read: 135,mL
